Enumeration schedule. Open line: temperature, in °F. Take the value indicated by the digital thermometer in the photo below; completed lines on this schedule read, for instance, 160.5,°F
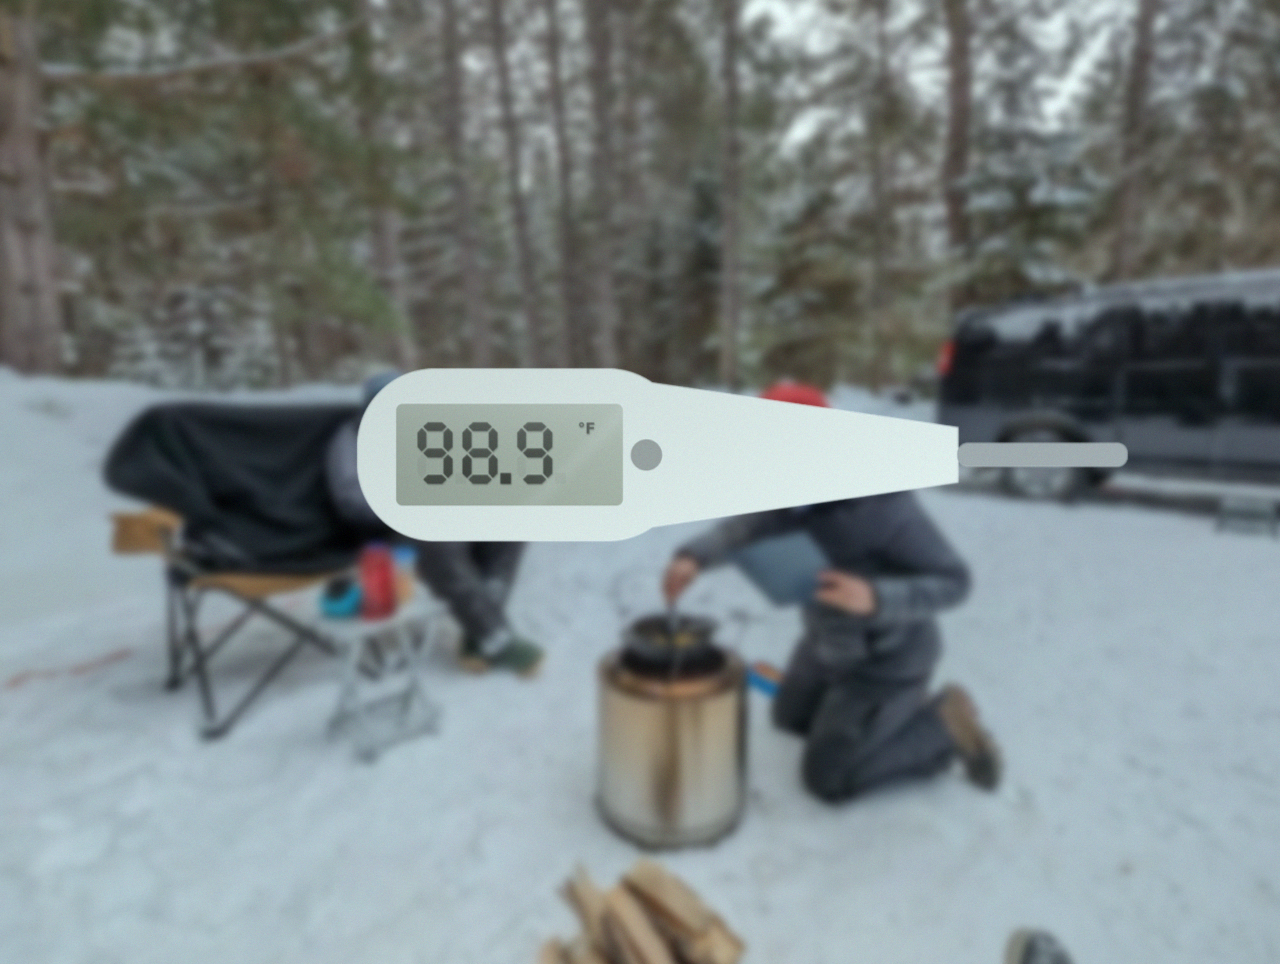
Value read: 98.9,°F
